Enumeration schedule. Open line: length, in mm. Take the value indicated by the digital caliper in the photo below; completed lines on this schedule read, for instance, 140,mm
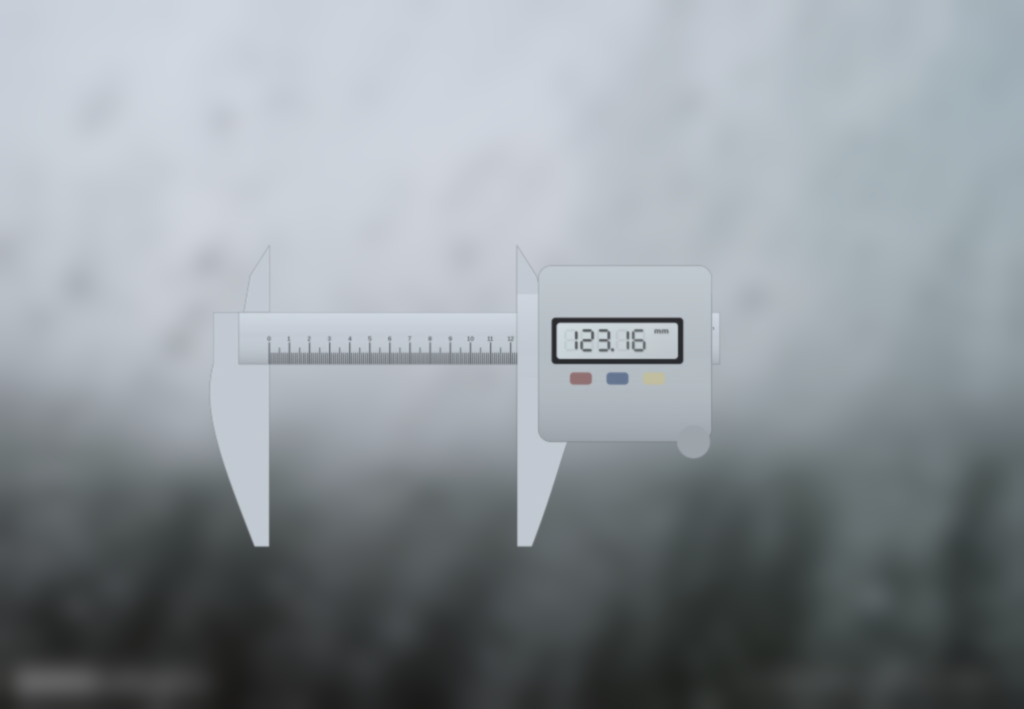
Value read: 123.16,mm
